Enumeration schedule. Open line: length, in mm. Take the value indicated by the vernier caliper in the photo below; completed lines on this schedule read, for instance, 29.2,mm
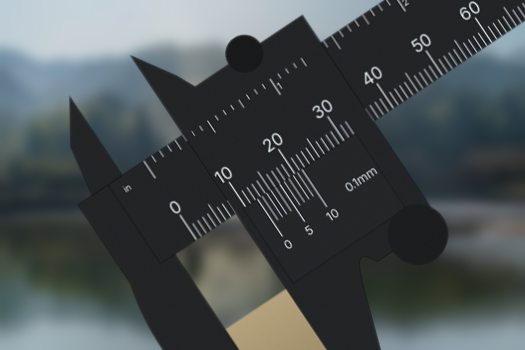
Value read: 12.4,mm
